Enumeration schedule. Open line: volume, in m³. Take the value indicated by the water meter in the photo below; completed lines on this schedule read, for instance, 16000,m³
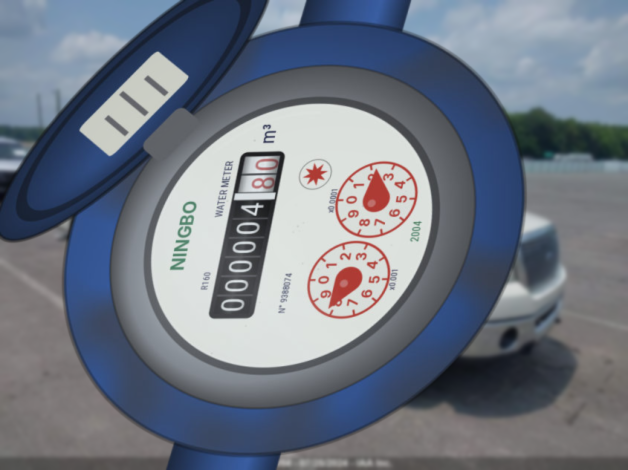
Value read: 4.7982,m³
